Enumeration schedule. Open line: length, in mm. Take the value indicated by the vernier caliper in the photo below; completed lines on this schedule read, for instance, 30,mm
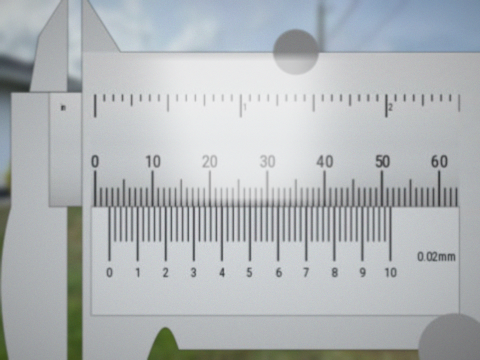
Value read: 2.5,mm
